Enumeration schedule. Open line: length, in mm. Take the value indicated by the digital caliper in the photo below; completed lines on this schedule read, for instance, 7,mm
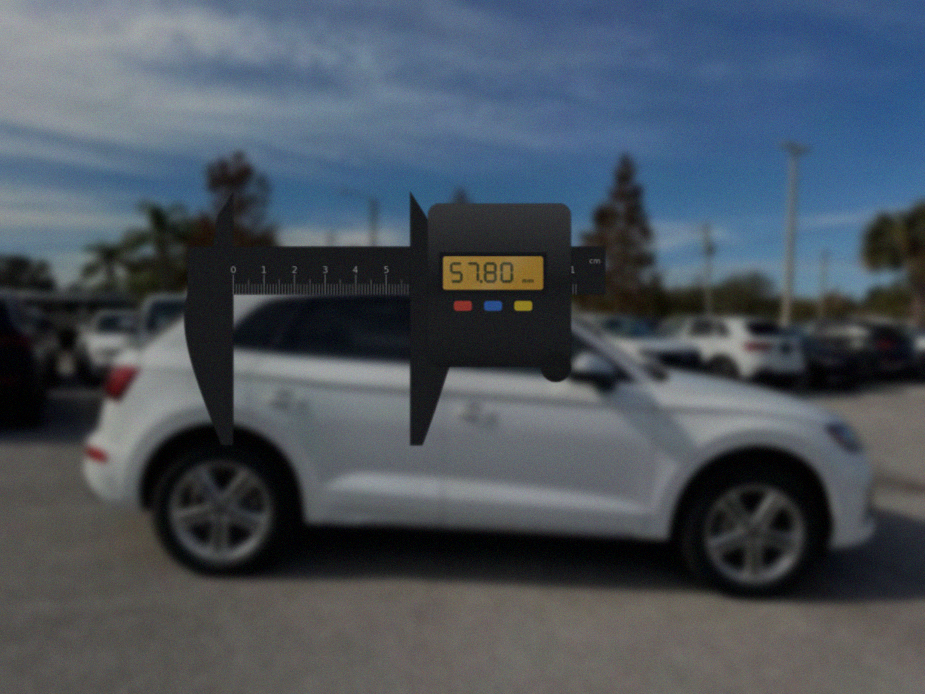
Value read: 57.80,mm
